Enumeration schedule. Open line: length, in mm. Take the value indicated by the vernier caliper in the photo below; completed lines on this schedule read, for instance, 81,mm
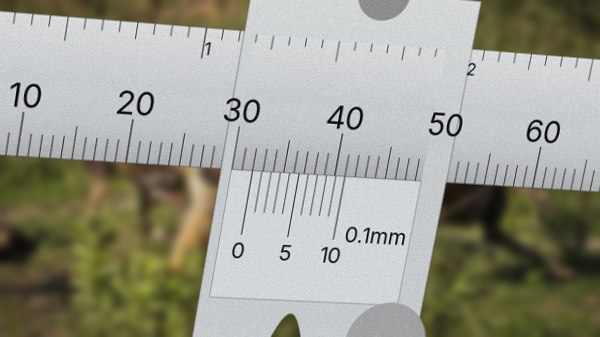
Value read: 32.0,mm
